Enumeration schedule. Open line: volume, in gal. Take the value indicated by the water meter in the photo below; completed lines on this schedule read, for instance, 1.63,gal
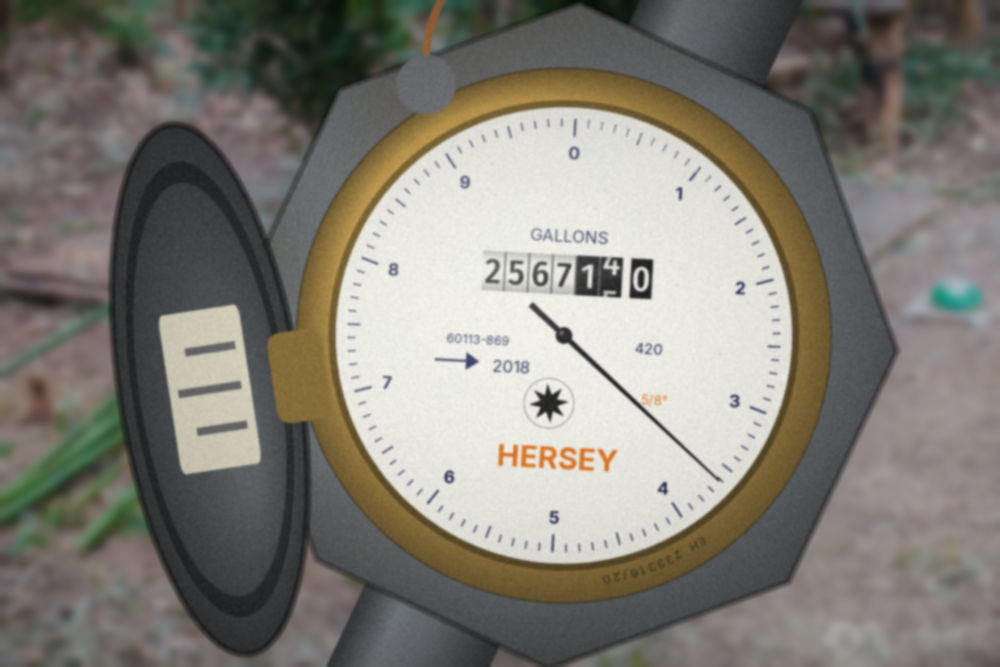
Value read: 2567143.6,gal
